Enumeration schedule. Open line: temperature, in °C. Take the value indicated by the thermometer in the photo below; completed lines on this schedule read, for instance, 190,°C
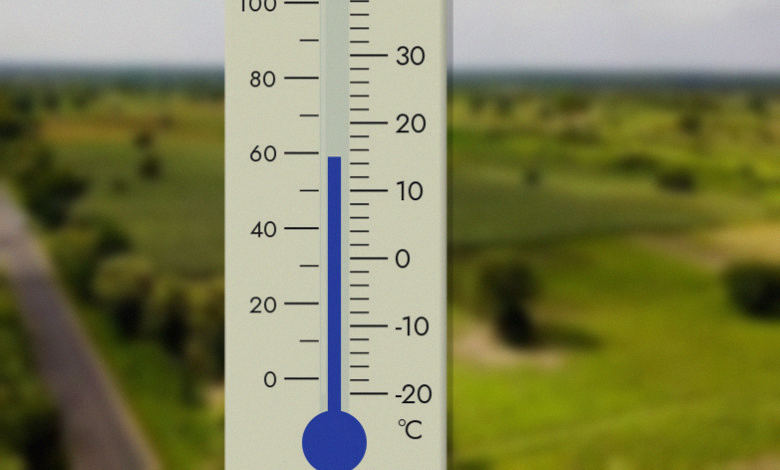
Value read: 15,°C
